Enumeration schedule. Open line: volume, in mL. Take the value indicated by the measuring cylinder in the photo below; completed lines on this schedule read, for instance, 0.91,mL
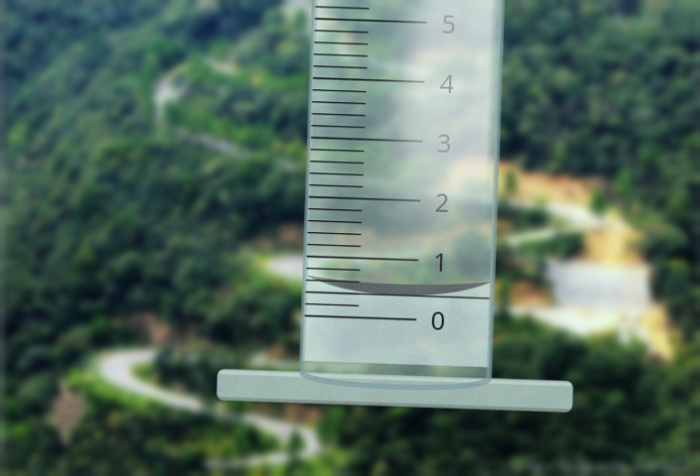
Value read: 0.4,mL
